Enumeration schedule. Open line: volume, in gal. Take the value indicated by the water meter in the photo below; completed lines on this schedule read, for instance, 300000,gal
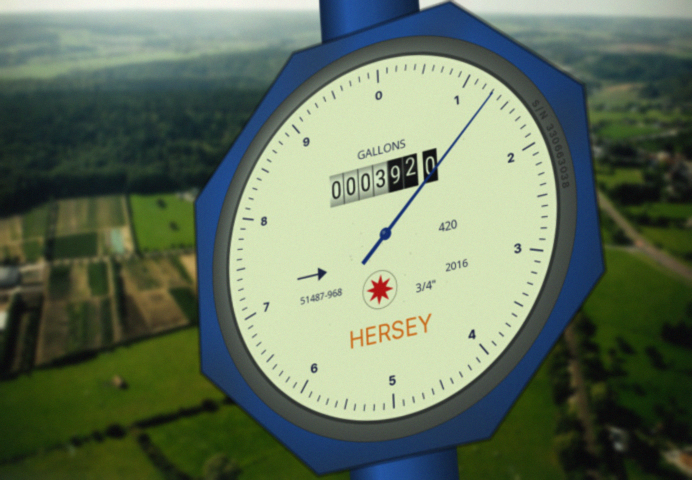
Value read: 3921.3,gal
